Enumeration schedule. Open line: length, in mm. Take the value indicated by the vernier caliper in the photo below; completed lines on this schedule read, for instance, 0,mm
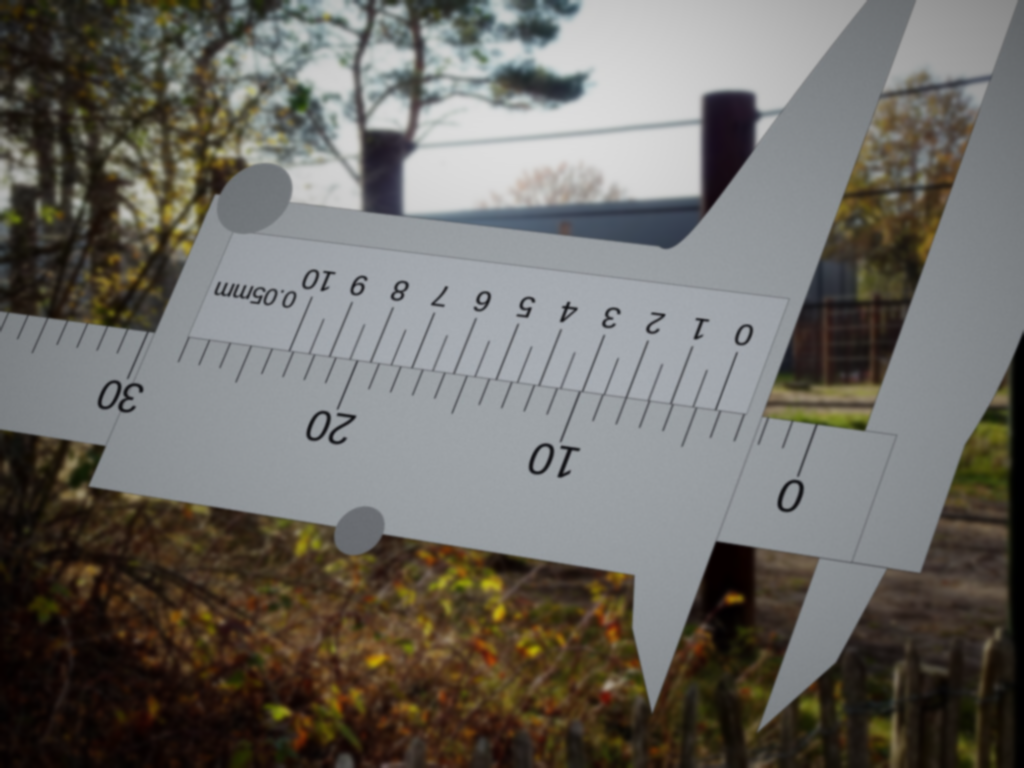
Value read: 4.2,mm
